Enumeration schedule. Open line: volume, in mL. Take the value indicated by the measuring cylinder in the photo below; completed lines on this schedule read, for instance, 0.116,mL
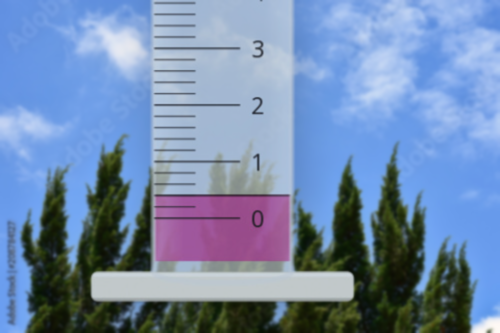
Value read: 0.4,mL
